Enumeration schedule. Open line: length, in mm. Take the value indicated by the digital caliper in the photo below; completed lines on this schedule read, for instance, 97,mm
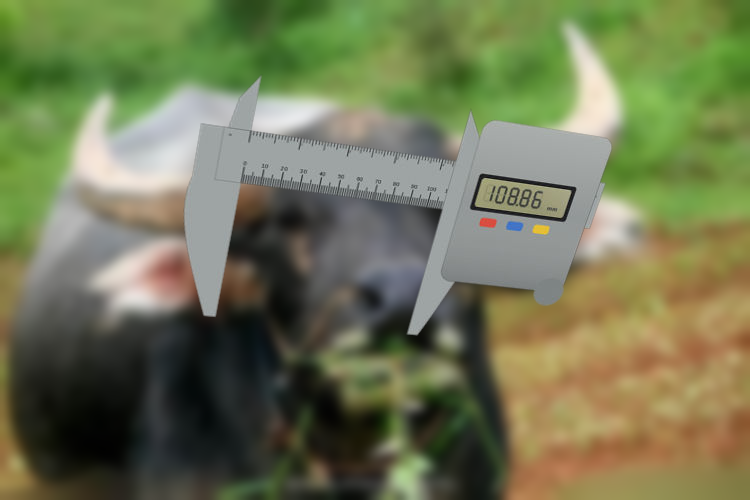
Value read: 108.86,mm
